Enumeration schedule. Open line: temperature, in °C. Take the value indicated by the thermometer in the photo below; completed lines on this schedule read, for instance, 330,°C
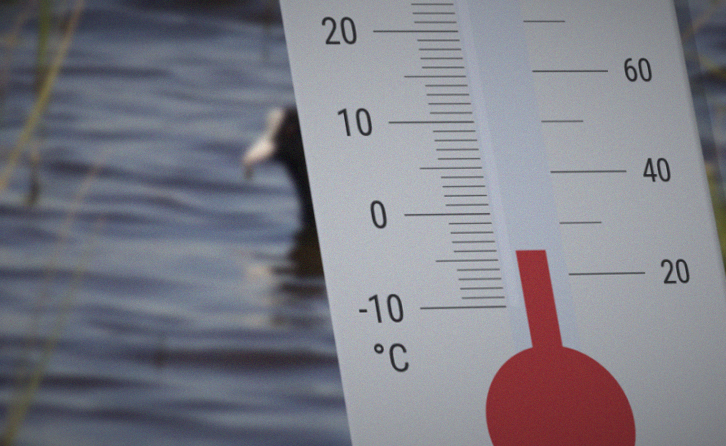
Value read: -4,°C
